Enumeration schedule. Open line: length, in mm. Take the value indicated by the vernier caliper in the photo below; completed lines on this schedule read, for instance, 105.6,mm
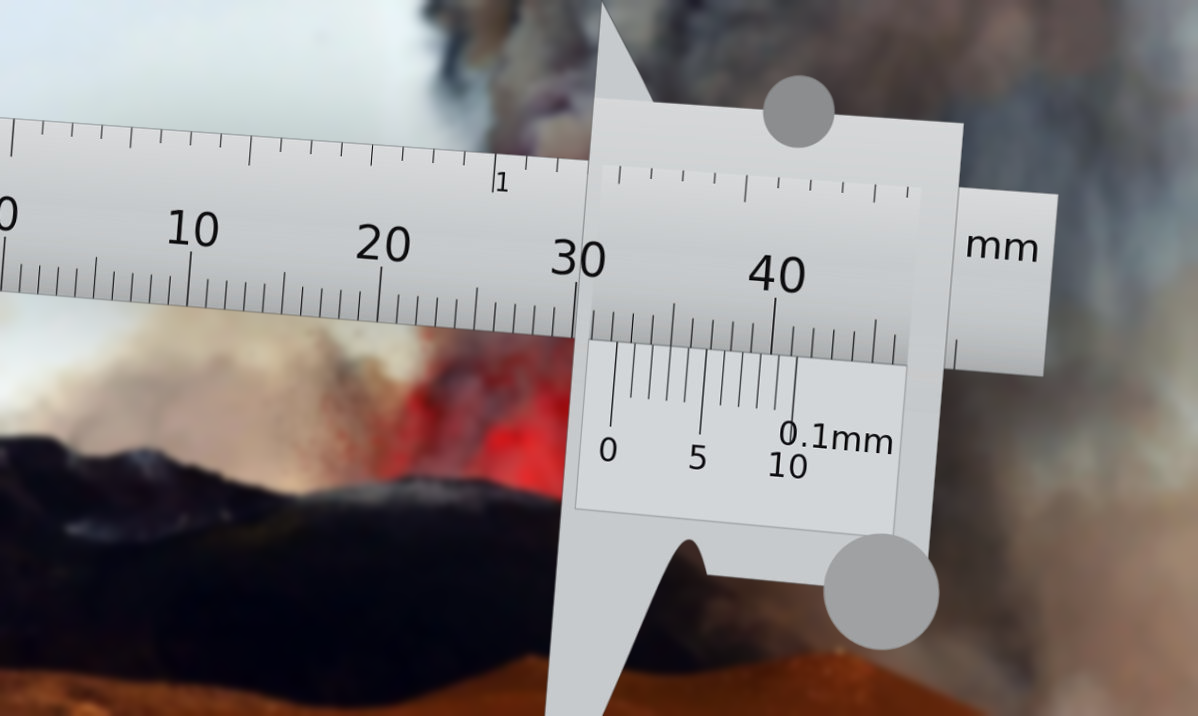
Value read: 32.3,mm
